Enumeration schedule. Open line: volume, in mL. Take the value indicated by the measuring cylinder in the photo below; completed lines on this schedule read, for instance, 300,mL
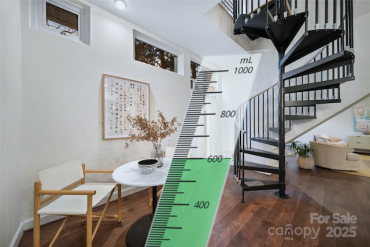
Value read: 600,mL
